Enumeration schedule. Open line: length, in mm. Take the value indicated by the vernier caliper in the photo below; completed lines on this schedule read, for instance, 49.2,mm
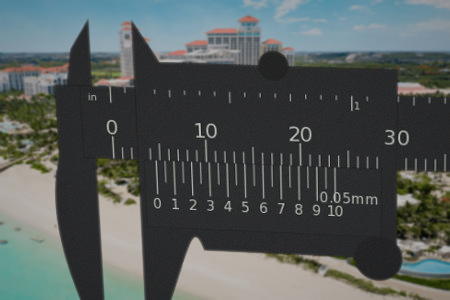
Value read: 4.6,mm
